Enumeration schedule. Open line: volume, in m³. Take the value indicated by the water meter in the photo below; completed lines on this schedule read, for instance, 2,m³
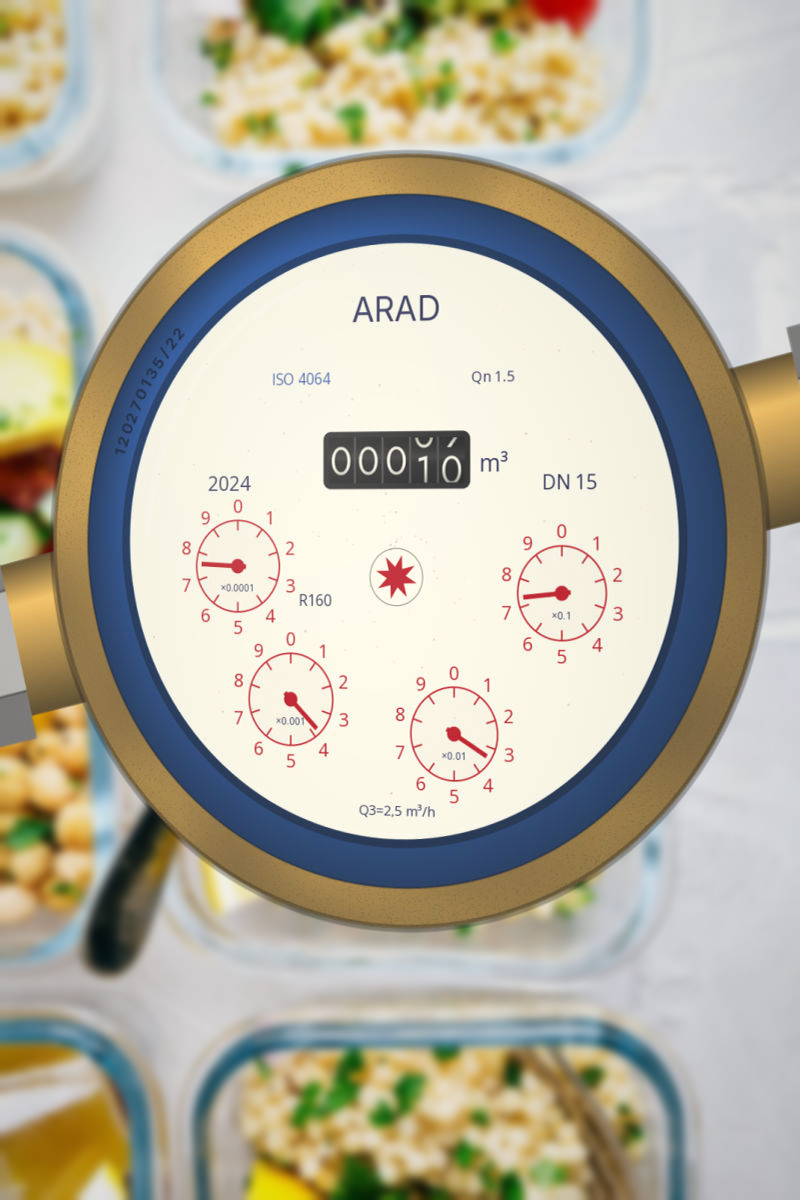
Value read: 9.7337,m³
